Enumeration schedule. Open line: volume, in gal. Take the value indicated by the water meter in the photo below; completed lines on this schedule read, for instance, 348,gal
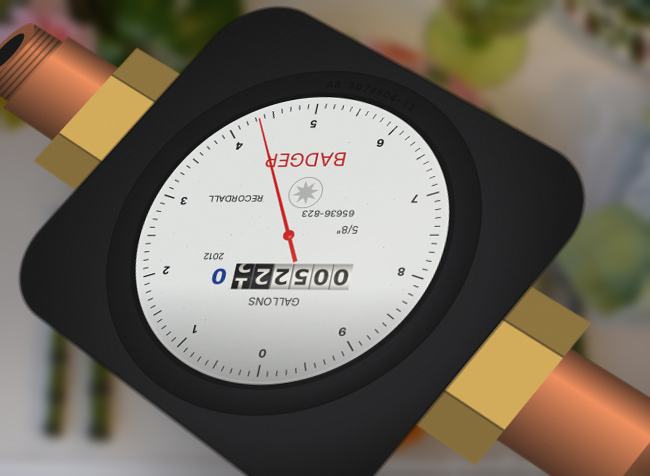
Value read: 52214.3,gal
